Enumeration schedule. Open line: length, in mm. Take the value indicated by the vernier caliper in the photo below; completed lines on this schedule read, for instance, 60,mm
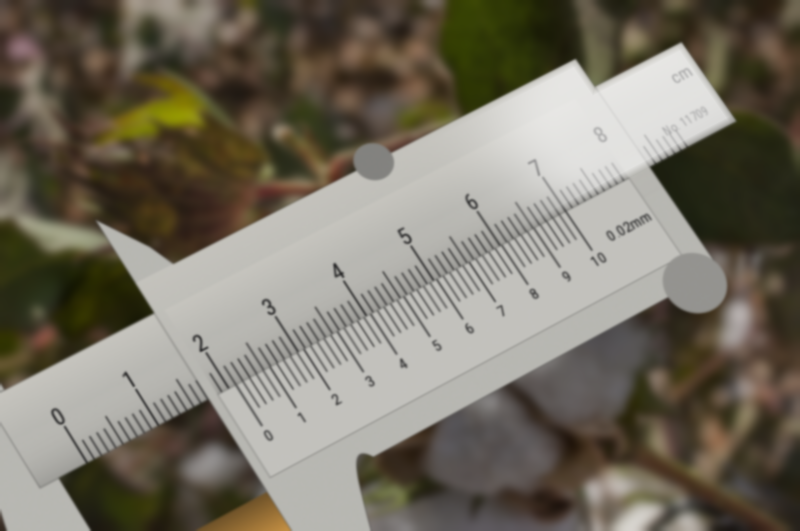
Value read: 21.0,mm
